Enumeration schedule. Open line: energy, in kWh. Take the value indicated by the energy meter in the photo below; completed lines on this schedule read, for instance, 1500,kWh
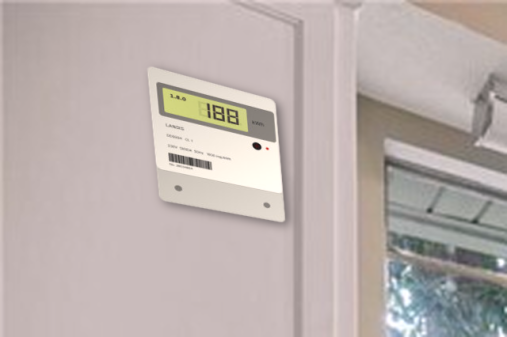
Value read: 188,kWh
